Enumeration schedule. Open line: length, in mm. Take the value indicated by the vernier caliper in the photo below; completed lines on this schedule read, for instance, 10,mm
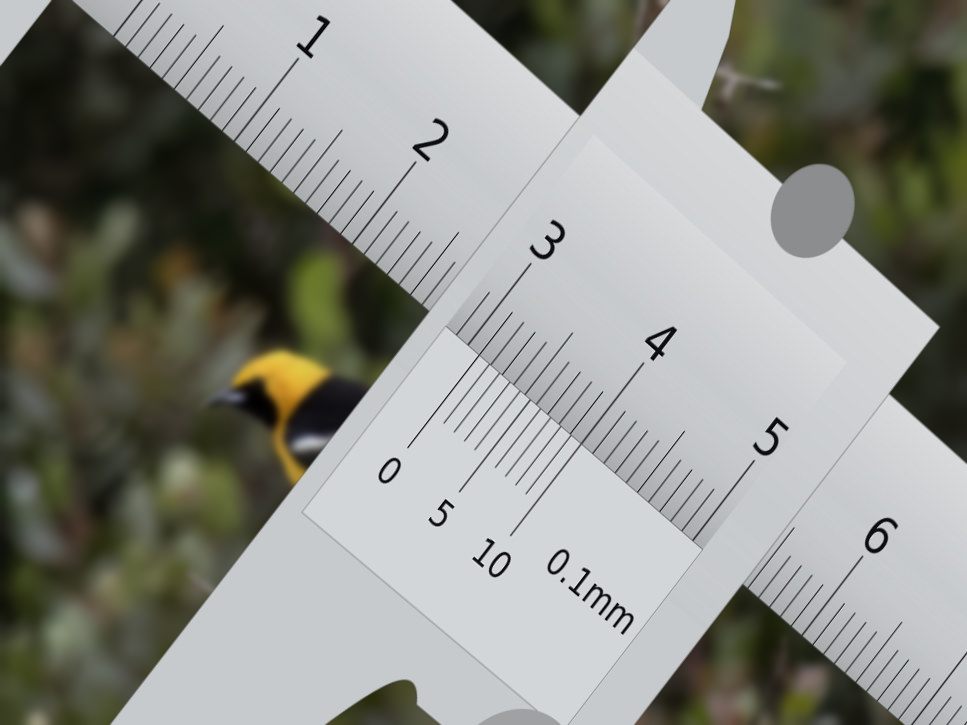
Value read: 31.0,mm
